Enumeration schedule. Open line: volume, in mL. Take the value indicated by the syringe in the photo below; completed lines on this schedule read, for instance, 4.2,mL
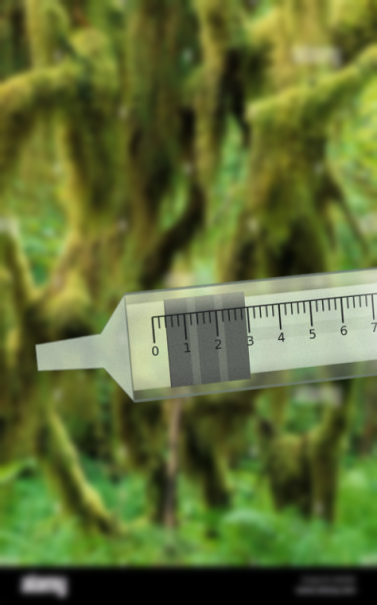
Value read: 0.4,mL
